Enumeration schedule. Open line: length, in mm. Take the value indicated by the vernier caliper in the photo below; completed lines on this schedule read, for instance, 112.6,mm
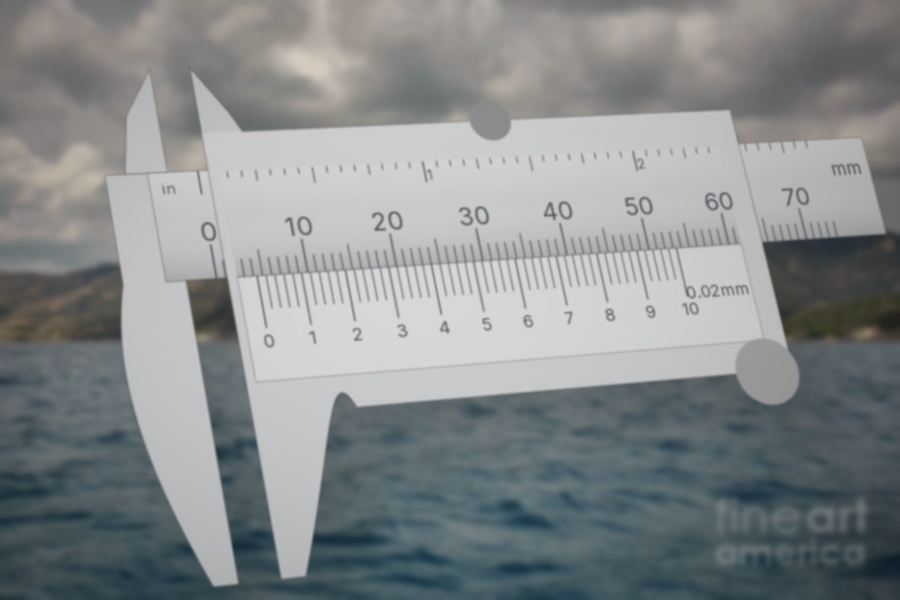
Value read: 4.4,mm
